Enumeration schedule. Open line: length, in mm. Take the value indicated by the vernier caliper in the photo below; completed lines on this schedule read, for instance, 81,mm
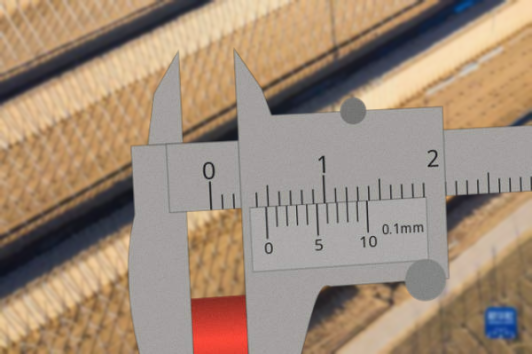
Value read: 4.8,mm
